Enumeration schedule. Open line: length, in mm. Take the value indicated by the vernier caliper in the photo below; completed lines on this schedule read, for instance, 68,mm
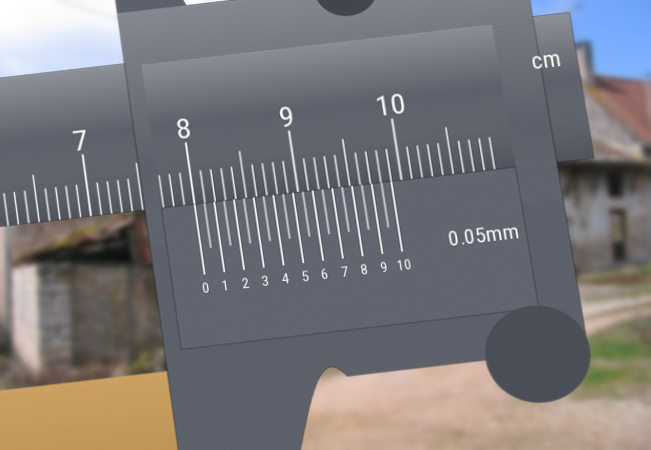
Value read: 80.0,mm
